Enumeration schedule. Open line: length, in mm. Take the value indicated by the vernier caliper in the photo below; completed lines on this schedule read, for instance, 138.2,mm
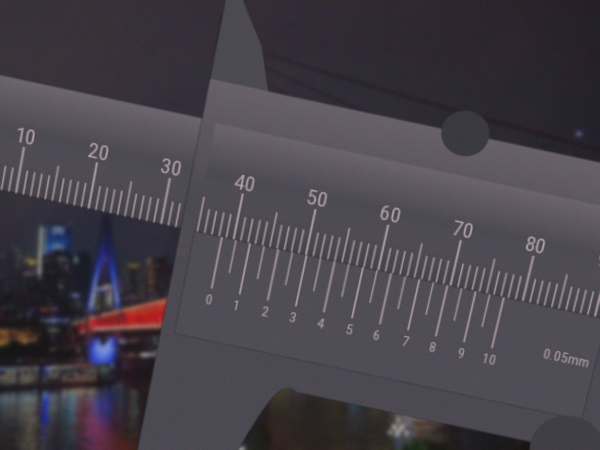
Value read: 38.4,mm
